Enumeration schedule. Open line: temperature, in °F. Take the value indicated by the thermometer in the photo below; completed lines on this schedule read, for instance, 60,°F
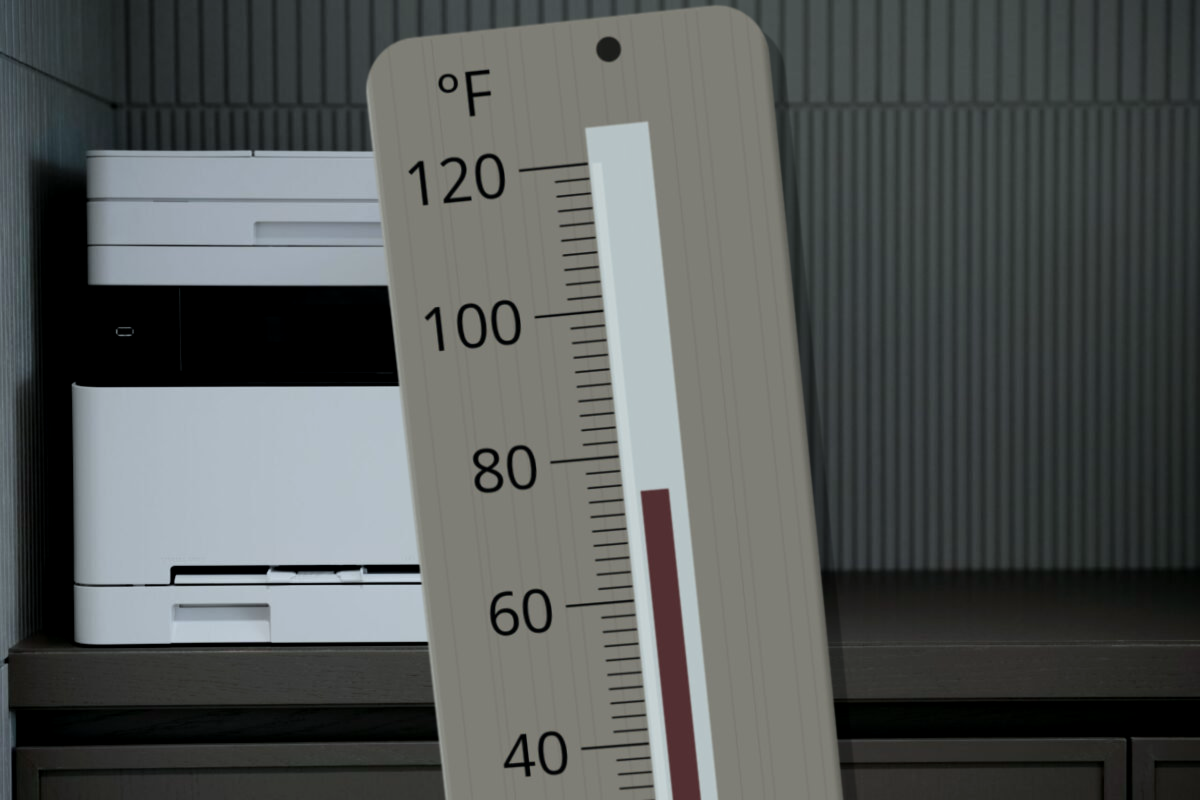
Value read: 75,°F
